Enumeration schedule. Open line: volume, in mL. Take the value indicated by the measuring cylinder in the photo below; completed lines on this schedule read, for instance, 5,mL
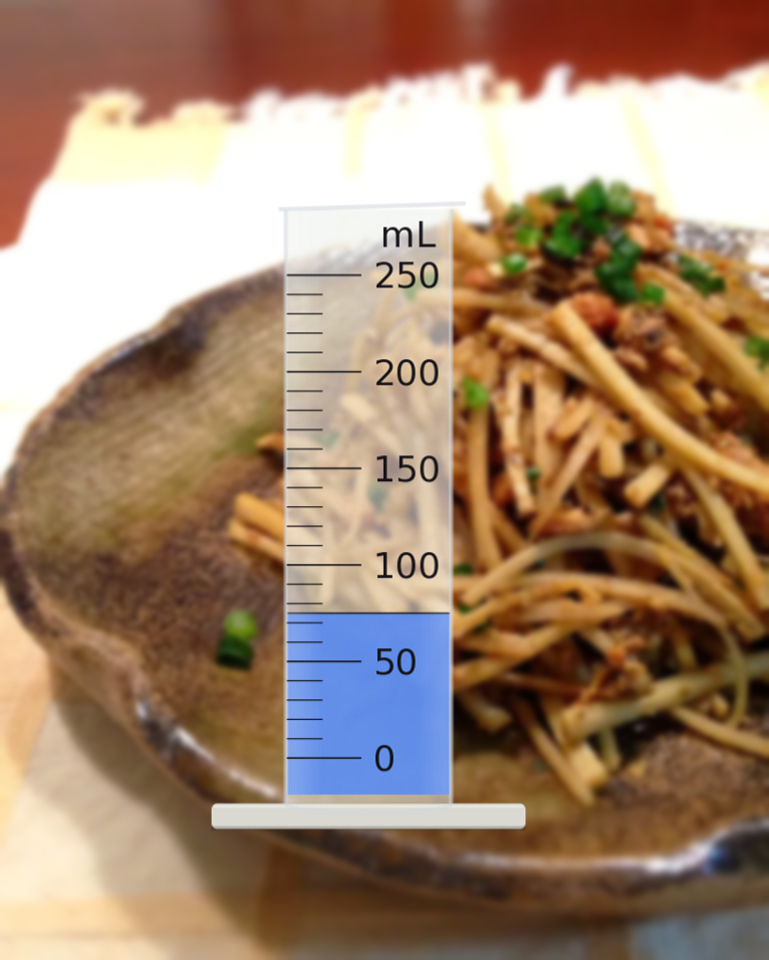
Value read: 75,mL
